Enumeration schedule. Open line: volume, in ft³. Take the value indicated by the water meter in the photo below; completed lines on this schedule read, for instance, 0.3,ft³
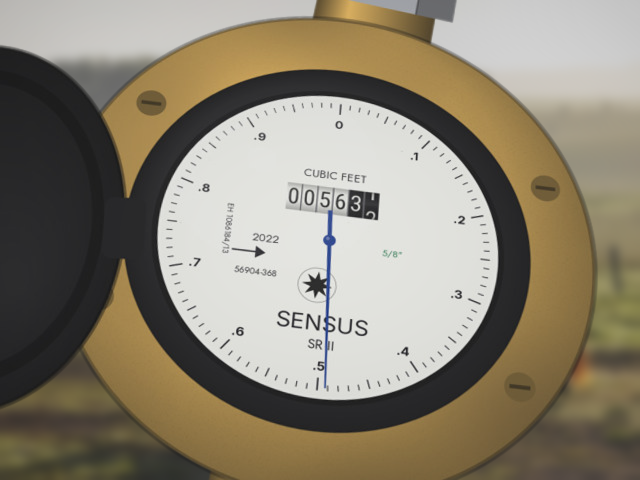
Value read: 5631.49,ft³
